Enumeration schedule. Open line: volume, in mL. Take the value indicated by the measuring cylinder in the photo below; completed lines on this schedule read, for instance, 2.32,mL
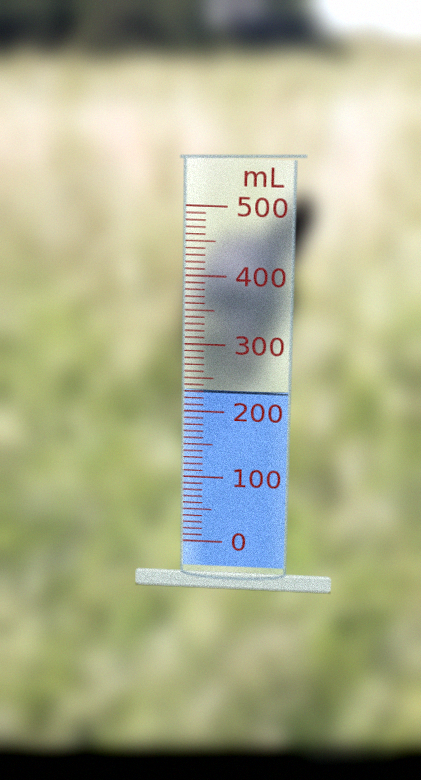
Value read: 230,mL
